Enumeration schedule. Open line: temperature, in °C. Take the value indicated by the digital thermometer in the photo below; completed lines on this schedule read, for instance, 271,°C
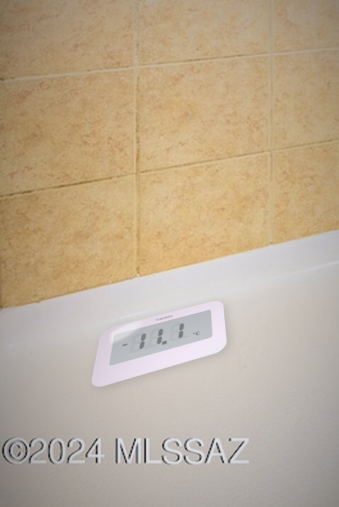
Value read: -11.1,°C
